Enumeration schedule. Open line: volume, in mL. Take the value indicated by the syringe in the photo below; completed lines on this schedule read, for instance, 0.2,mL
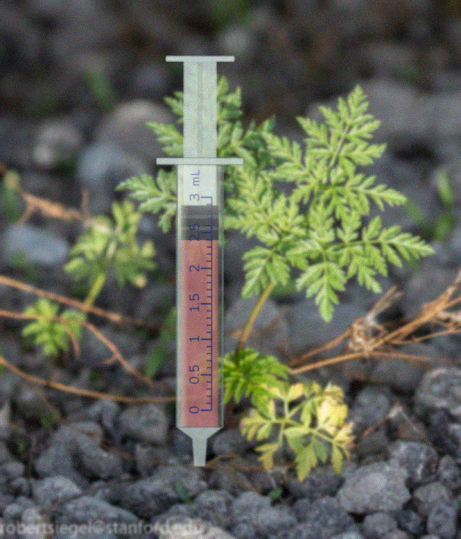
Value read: 2.4,mL
